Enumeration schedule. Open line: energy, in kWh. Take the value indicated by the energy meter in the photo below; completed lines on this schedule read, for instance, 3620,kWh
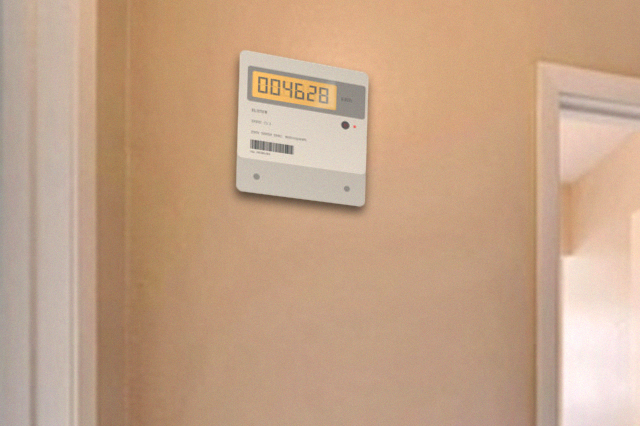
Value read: 4628,kWh
